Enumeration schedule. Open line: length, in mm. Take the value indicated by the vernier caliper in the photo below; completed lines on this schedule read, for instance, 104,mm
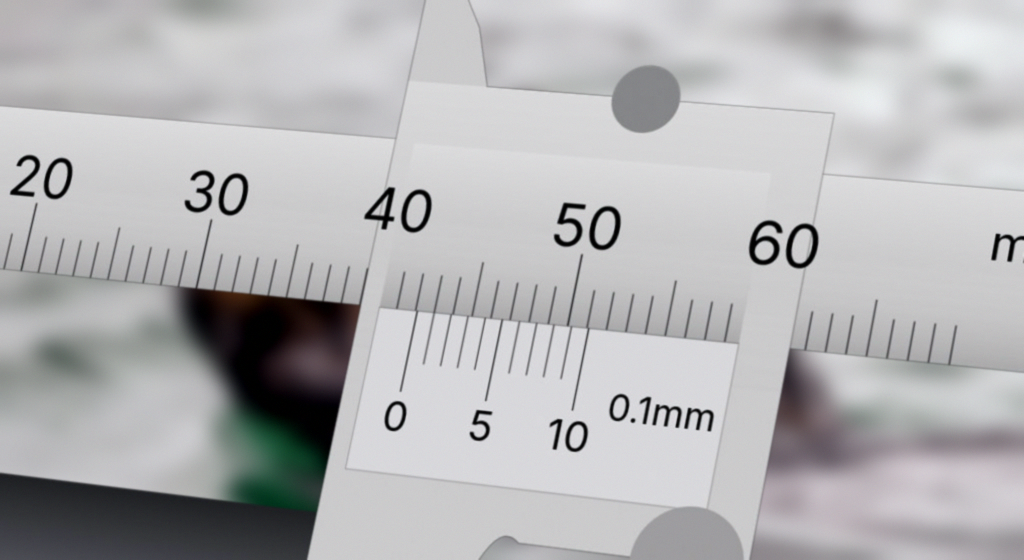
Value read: 42.1,mm
